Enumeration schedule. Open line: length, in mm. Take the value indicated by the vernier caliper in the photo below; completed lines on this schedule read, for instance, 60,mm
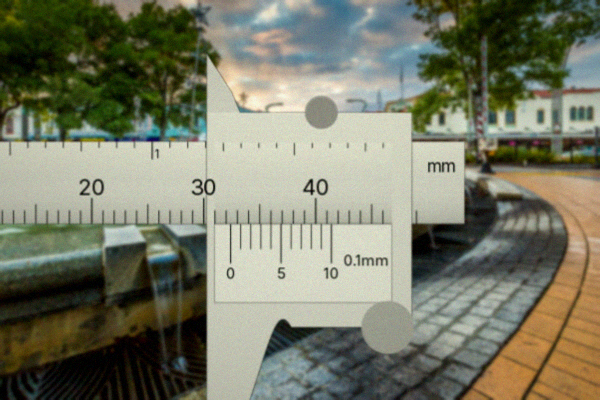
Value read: 32.4,mm
